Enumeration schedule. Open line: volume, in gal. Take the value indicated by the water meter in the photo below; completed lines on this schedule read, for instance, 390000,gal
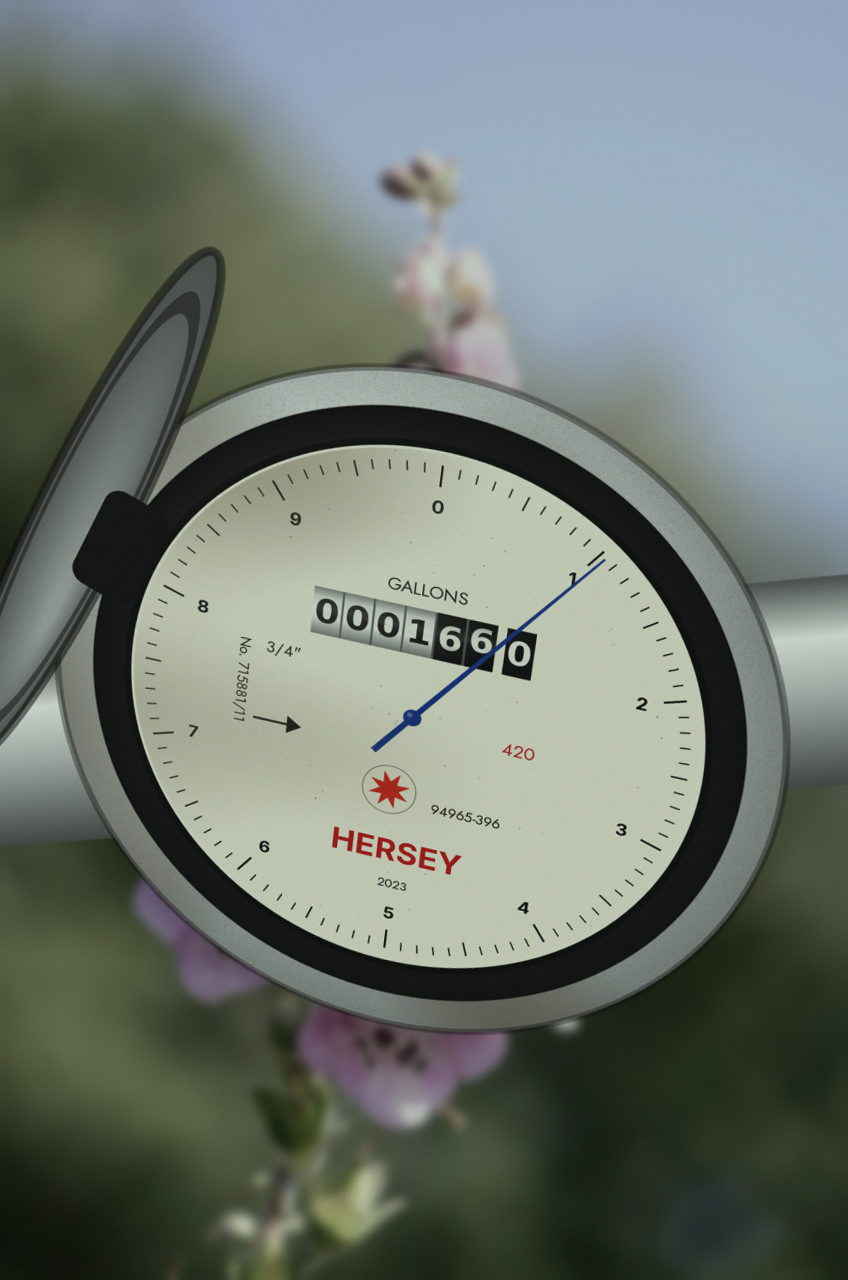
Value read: 1661.0,gal
